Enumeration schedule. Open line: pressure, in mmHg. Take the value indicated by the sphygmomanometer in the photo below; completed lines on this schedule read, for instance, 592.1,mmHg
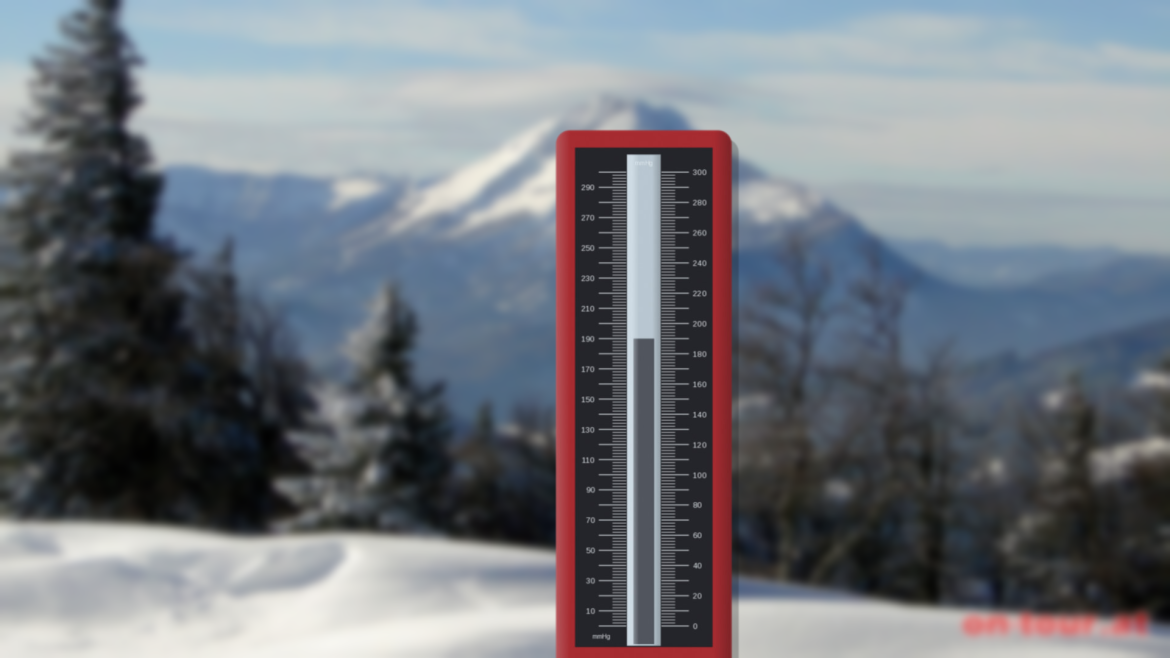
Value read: 190,mmHg
